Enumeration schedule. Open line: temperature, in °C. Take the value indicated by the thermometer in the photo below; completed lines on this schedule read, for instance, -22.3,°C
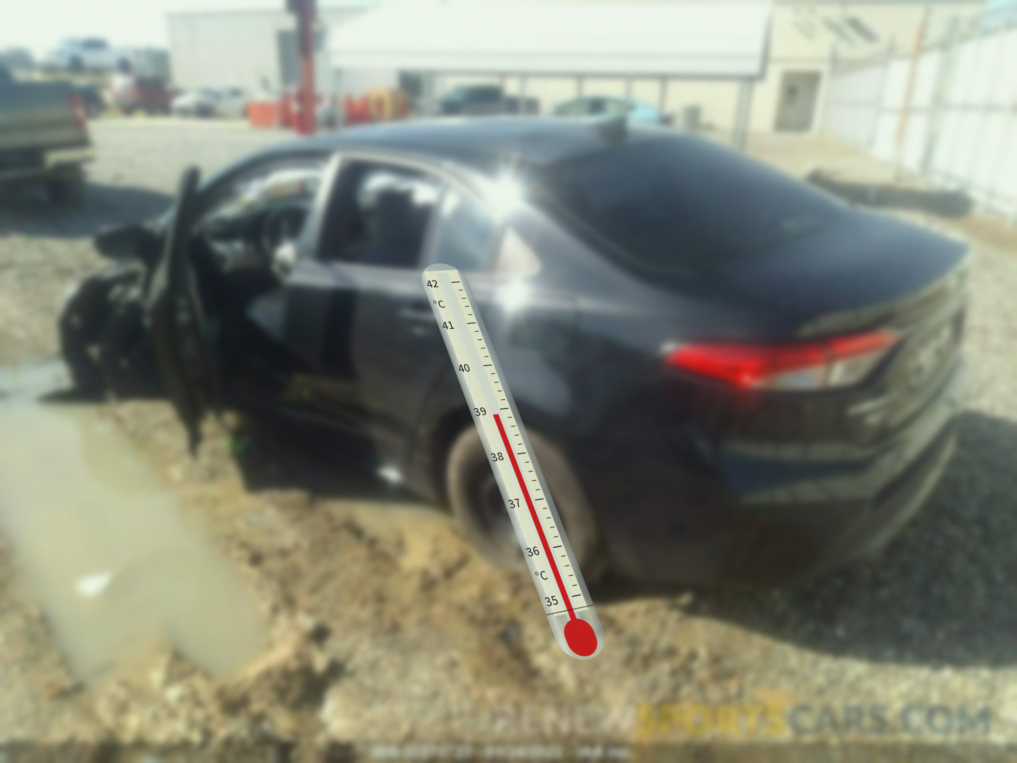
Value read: 38.9,°C
